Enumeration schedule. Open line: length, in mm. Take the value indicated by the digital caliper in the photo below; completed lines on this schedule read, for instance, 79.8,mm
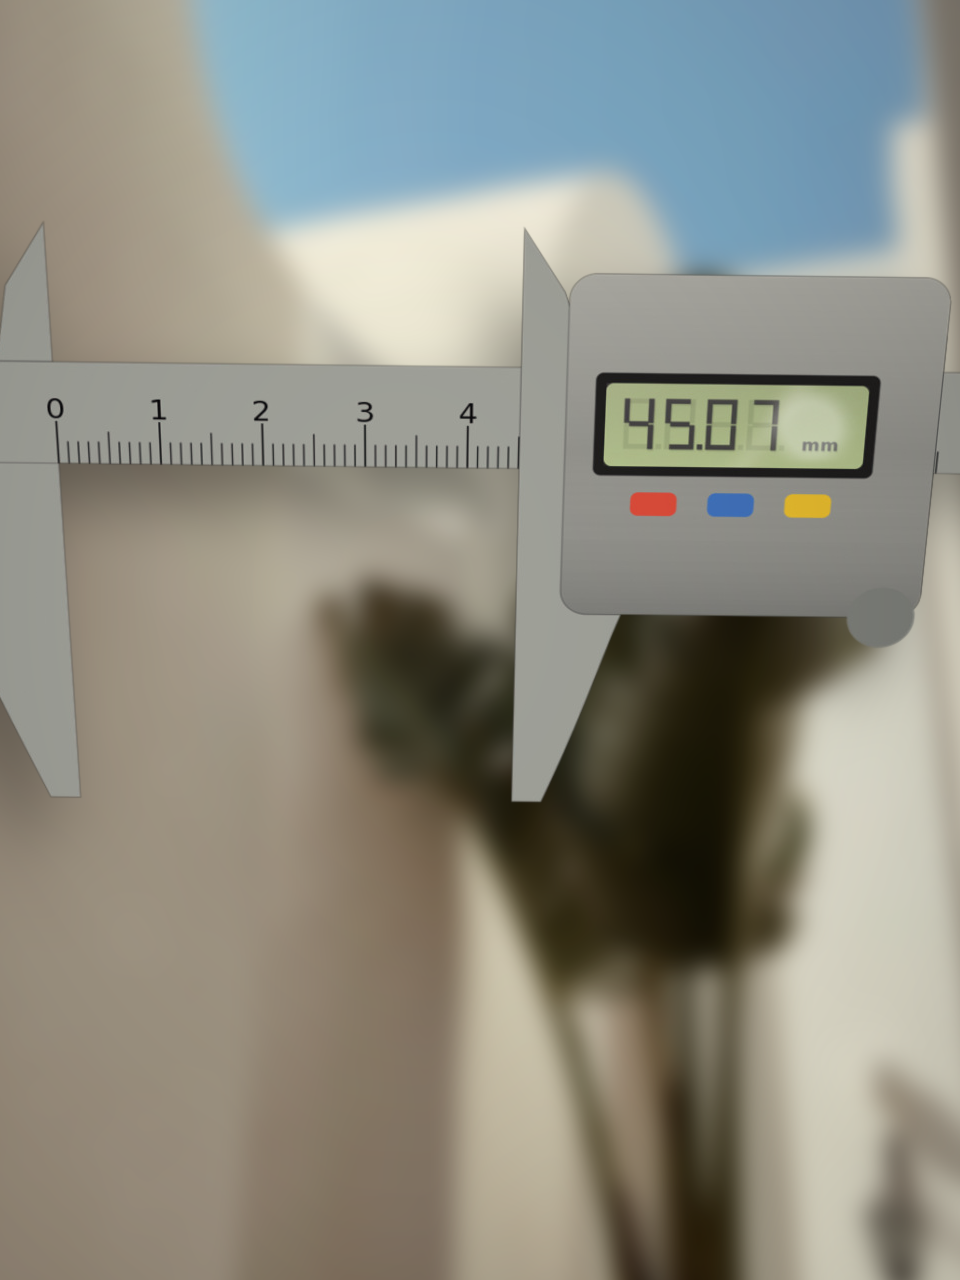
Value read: 45.07,mm
